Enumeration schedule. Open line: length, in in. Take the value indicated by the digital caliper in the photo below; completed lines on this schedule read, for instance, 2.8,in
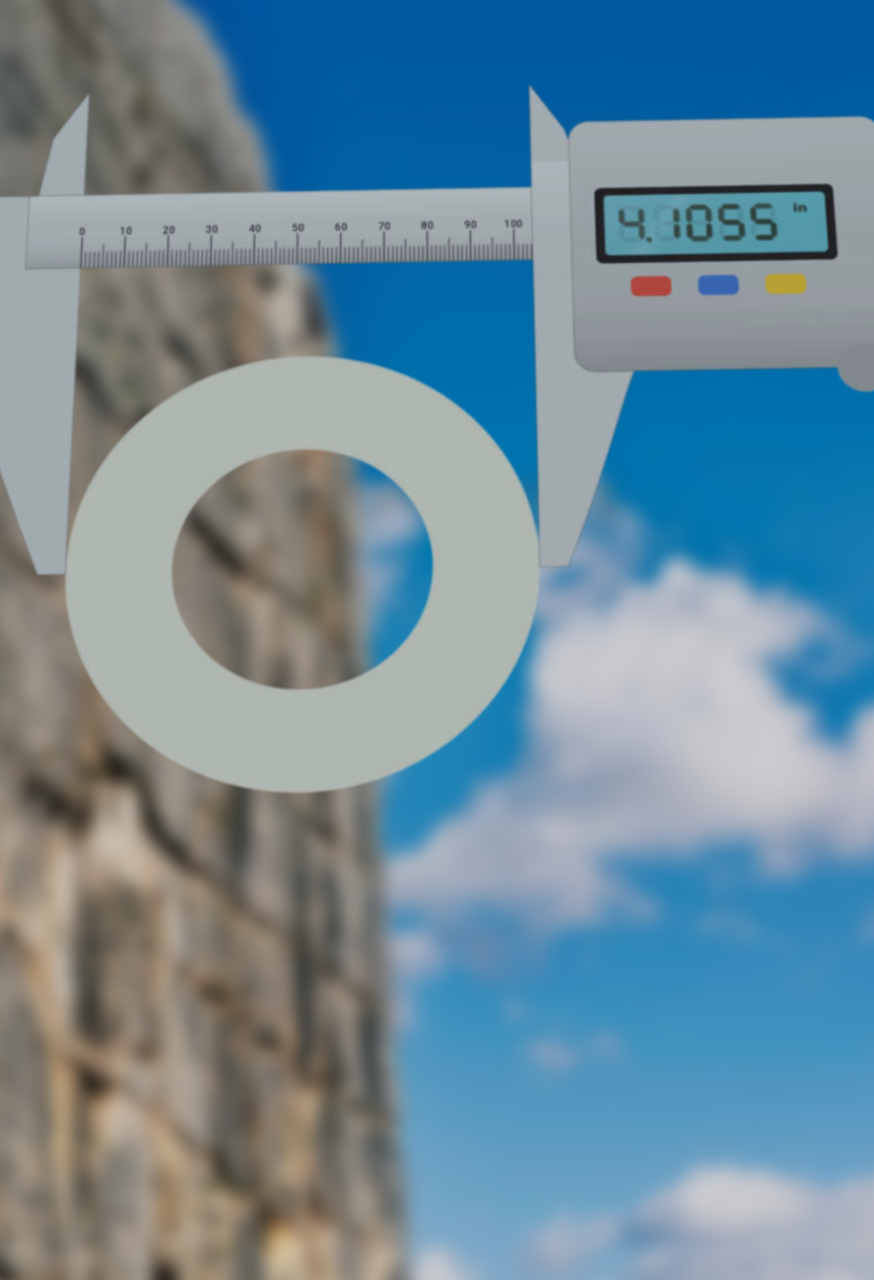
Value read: 4.1055,in
